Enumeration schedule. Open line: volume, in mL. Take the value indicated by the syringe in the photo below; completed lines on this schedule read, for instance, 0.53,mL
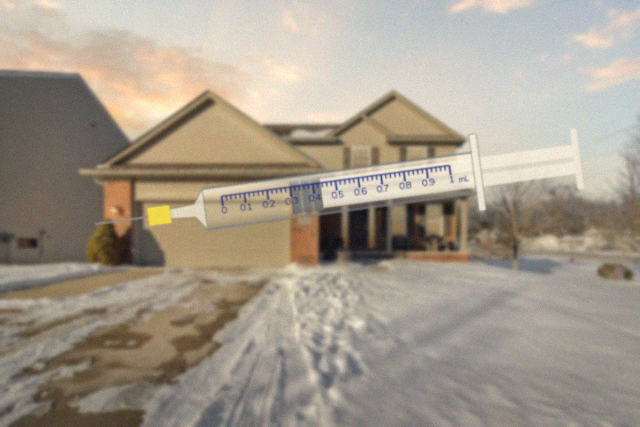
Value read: 0.3,mL
